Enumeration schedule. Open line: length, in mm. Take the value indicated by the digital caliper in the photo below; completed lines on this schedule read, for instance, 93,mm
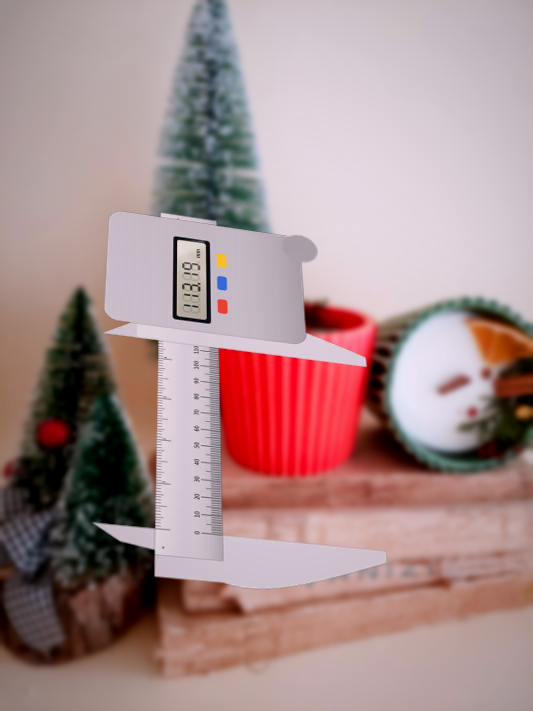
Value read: 113.19,mm
